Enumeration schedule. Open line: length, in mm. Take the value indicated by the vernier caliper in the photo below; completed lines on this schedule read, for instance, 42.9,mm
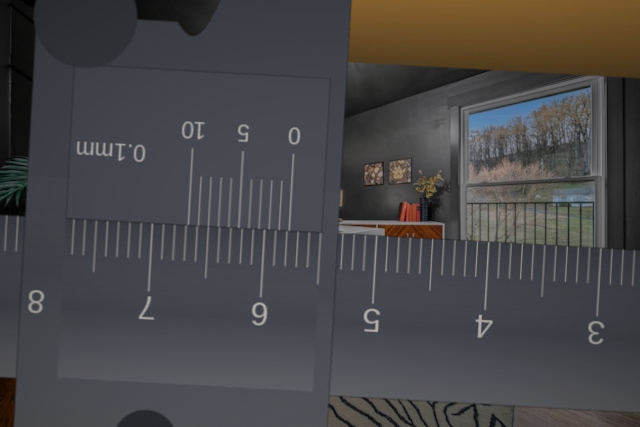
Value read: 57.8,mm
